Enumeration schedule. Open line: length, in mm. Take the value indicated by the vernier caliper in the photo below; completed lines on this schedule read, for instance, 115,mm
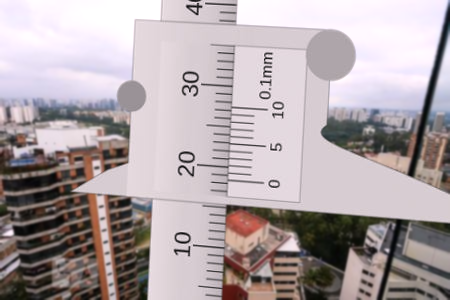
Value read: 18.4,mm
